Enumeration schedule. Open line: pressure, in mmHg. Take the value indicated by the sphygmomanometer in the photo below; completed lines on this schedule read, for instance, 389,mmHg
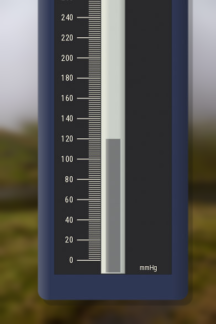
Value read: 120,mmHg
